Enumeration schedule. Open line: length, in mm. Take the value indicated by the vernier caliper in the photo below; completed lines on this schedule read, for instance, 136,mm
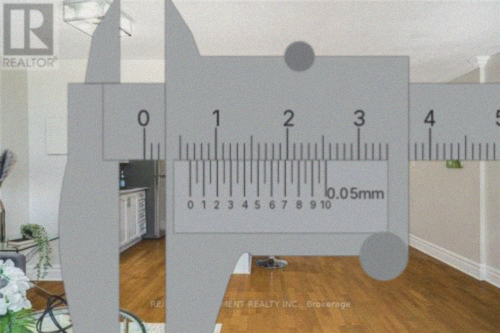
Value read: 6.4,mm
